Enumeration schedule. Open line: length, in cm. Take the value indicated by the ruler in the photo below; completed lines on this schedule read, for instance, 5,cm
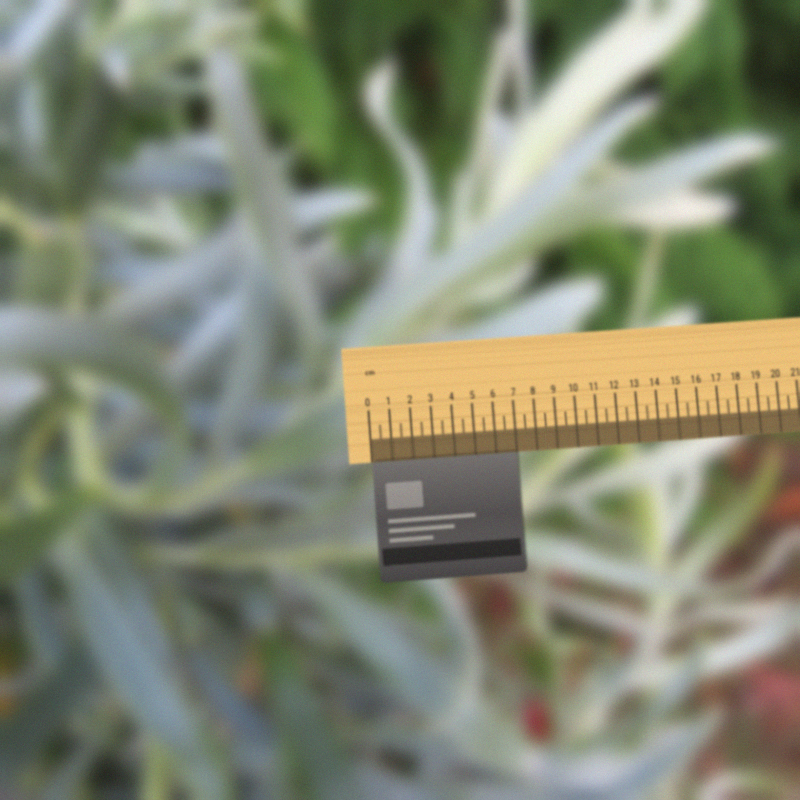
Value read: 7,cm
